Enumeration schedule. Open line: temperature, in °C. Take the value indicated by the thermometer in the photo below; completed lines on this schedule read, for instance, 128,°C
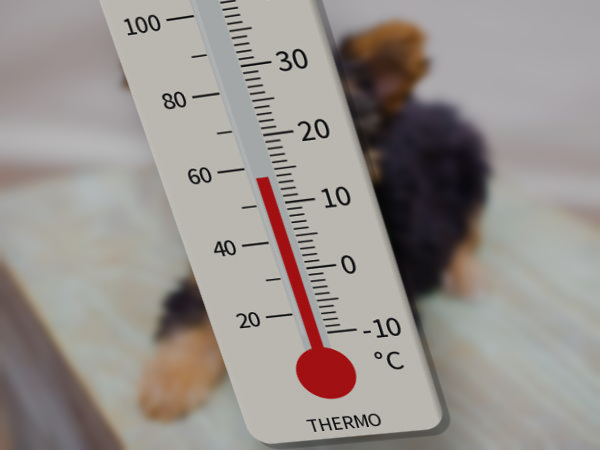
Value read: 14,°C
